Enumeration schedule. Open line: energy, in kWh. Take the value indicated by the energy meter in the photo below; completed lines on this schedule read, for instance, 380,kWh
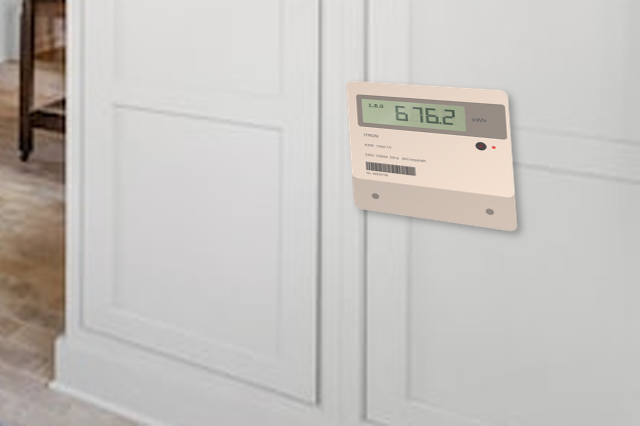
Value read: 676.2,kWh
